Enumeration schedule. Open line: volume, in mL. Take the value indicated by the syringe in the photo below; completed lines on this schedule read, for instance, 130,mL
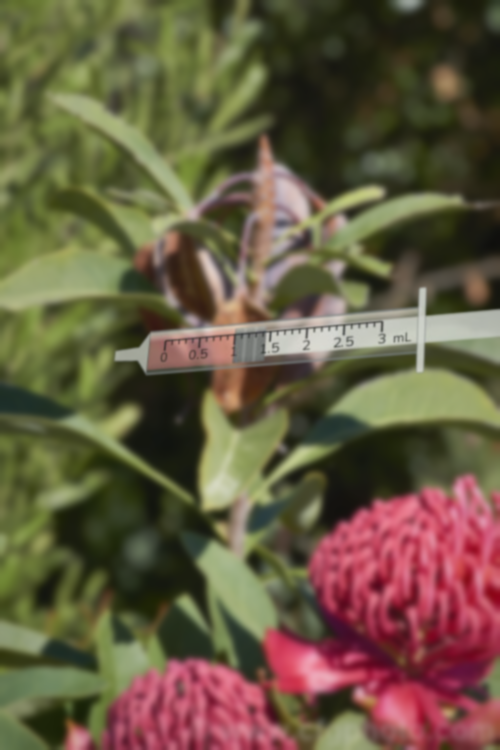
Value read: 1,mL
